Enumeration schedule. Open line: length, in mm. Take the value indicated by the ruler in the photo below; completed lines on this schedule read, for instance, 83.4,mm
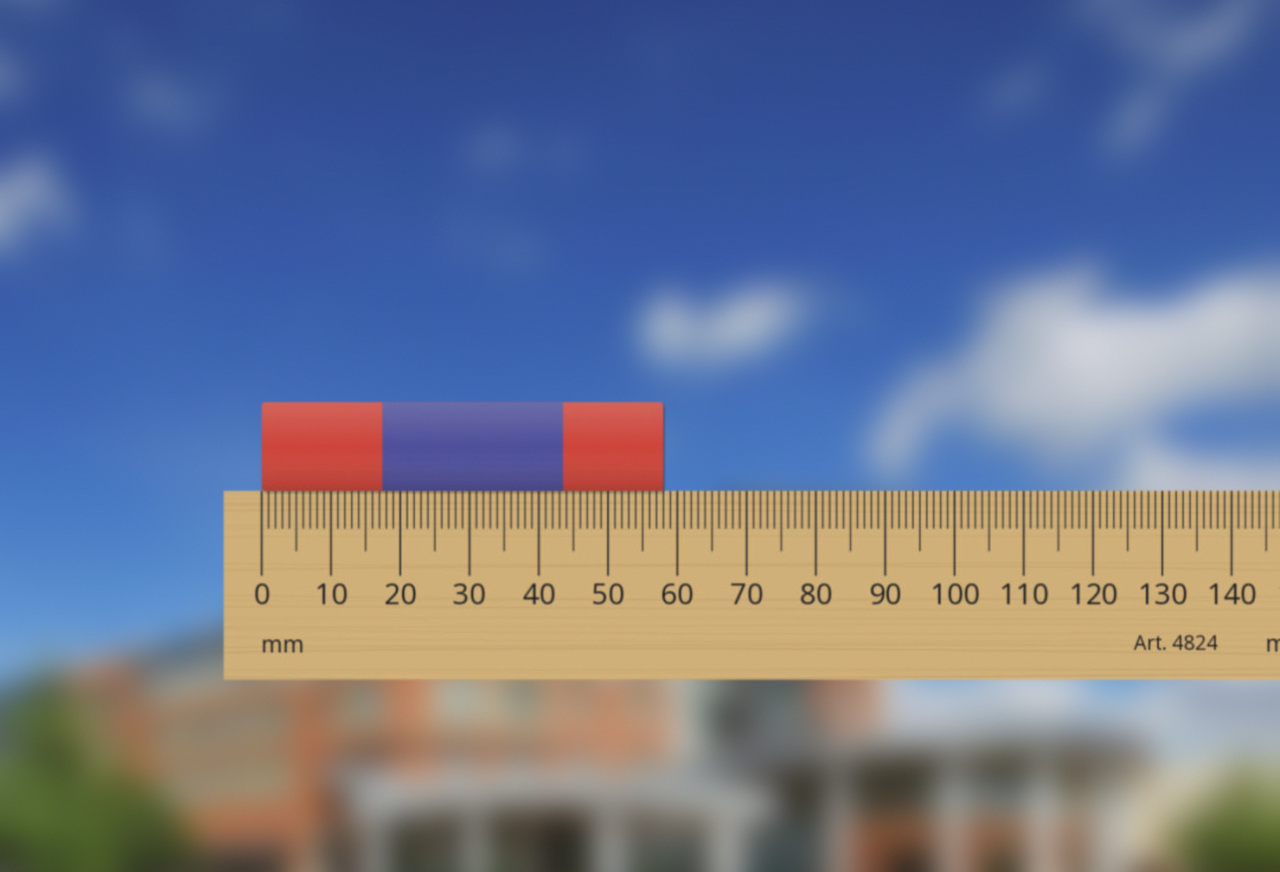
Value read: 58,mm
